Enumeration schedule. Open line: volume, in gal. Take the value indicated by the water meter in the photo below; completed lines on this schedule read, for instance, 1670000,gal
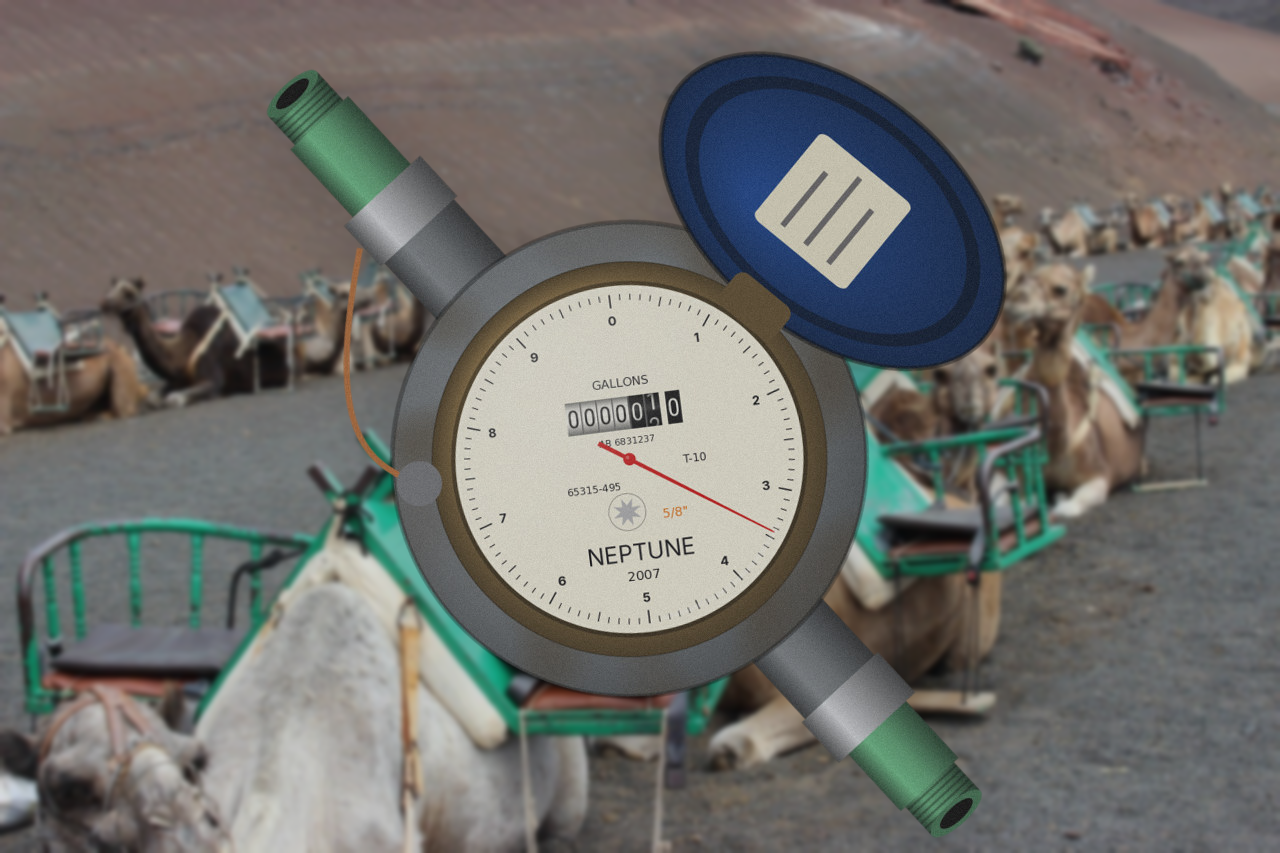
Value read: 13.4,gal
